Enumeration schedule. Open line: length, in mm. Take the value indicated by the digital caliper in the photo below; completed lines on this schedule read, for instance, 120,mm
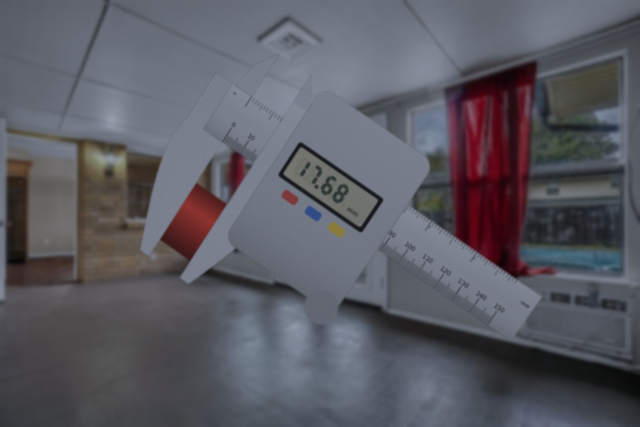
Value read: 17.68,mm
